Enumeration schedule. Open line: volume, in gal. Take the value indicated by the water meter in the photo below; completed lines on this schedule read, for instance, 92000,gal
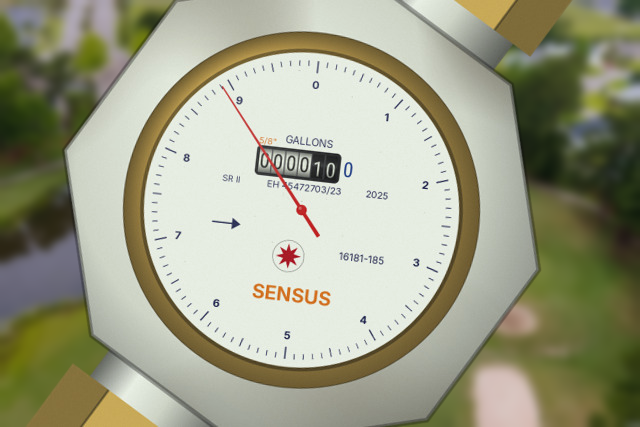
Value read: 98.9,gal
